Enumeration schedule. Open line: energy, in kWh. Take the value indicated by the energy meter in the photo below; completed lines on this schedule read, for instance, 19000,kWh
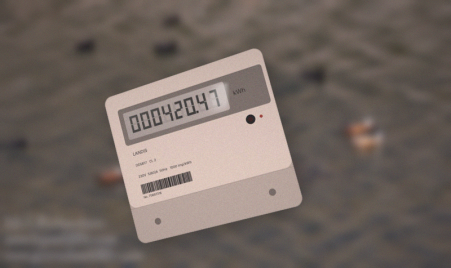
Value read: 420.47,kWh
